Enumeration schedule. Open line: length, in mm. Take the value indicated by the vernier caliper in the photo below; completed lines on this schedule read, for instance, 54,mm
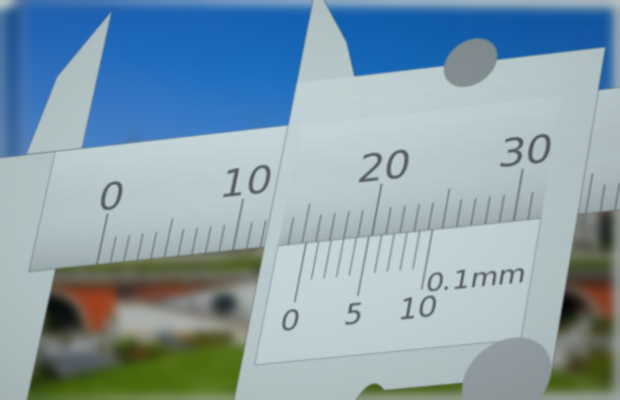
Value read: 15.3,mm
